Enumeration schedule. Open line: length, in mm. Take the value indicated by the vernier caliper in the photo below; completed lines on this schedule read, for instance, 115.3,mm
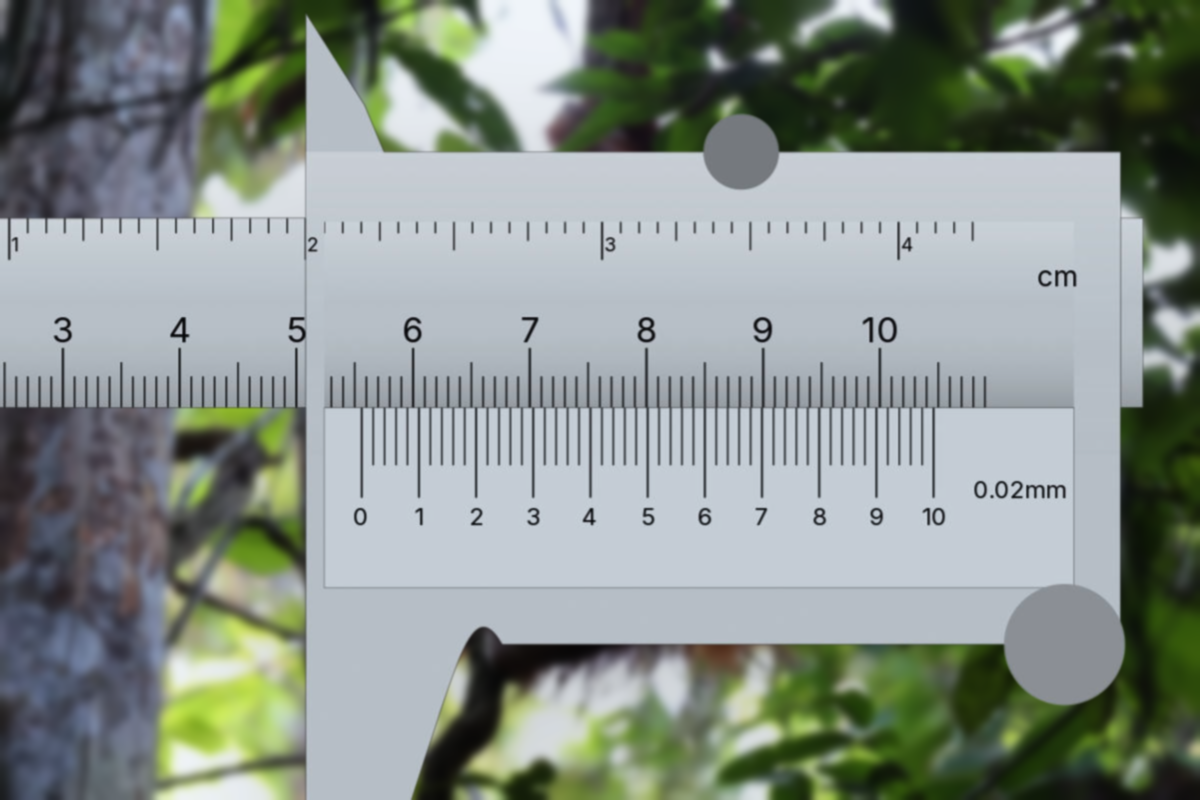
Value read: 55.6,mm
